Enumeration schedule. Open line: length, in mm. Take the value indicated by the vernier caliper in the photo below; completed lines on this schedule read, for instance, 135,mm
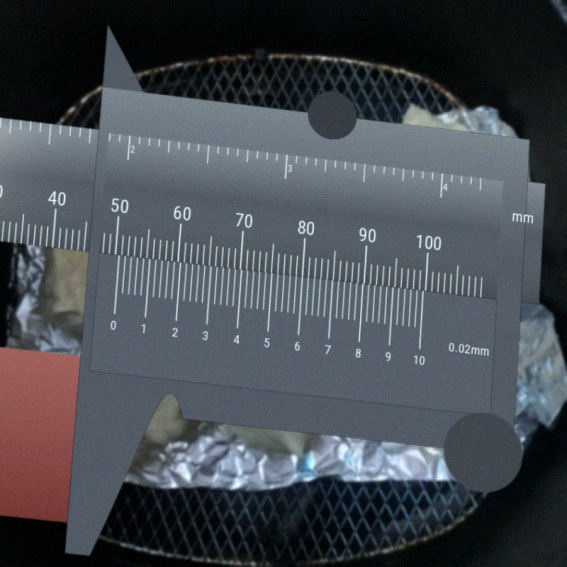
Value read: 50.6,mm
